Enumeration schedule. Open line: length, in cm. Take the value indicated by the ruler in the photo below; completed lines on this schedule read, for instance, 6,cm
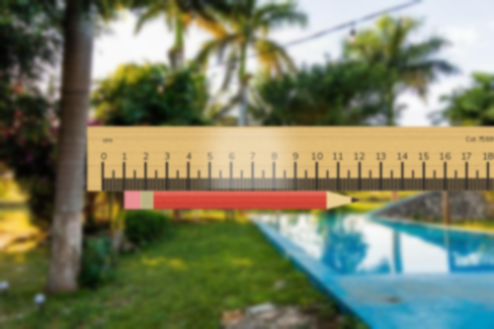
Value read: 11,cm
